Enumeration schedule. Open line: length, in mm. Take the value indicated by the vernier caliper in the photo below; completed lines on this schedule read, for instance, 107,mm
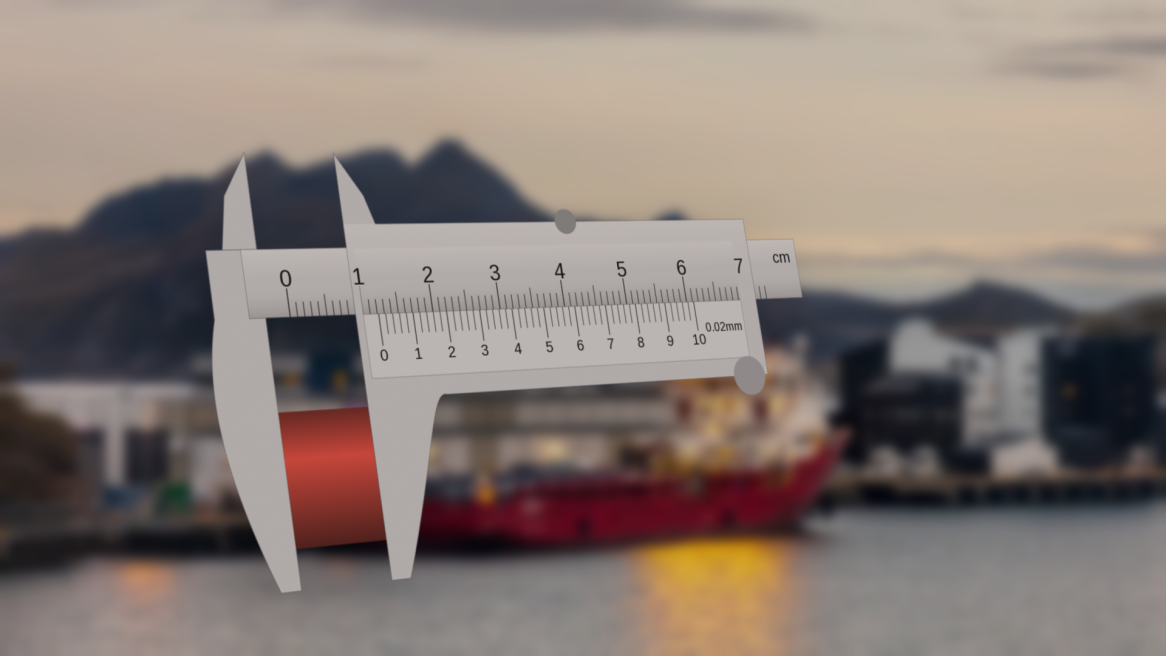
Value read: 12.2,mm
